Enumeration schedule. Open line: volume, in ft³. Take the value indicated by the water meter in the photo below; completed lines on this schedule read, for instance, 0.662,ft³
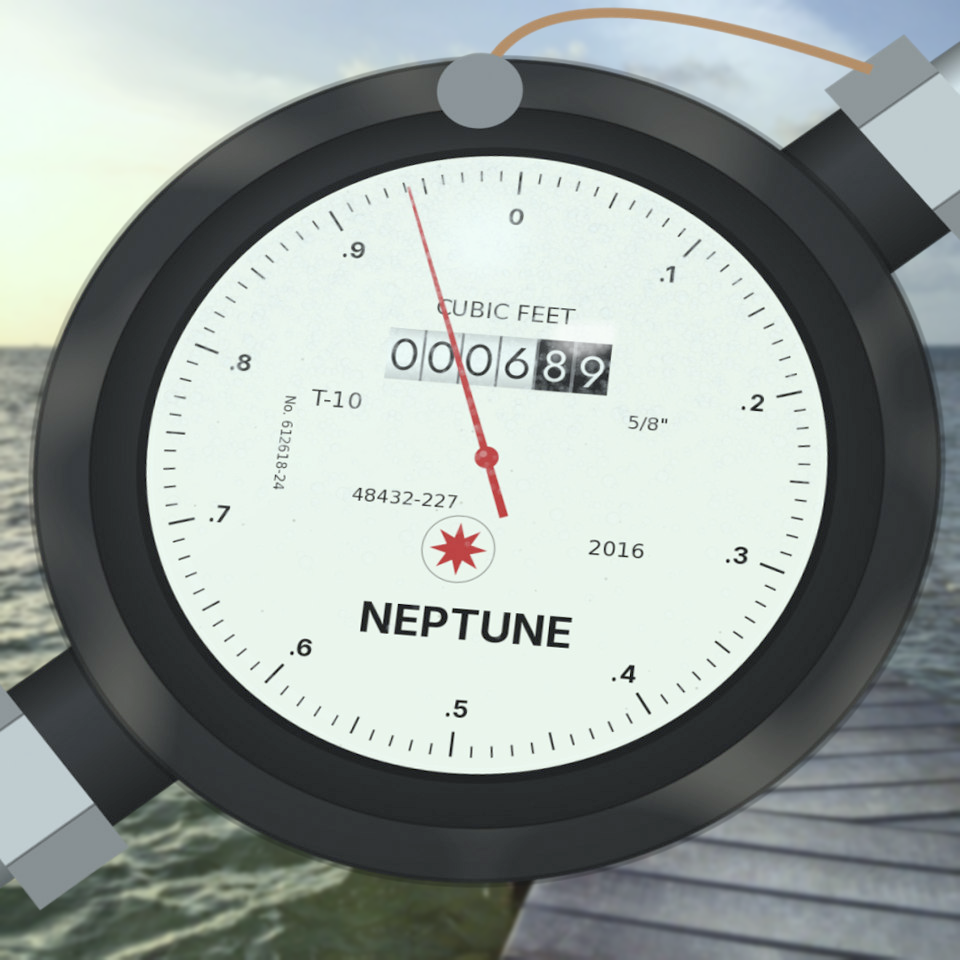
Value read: 688.94,ft³
